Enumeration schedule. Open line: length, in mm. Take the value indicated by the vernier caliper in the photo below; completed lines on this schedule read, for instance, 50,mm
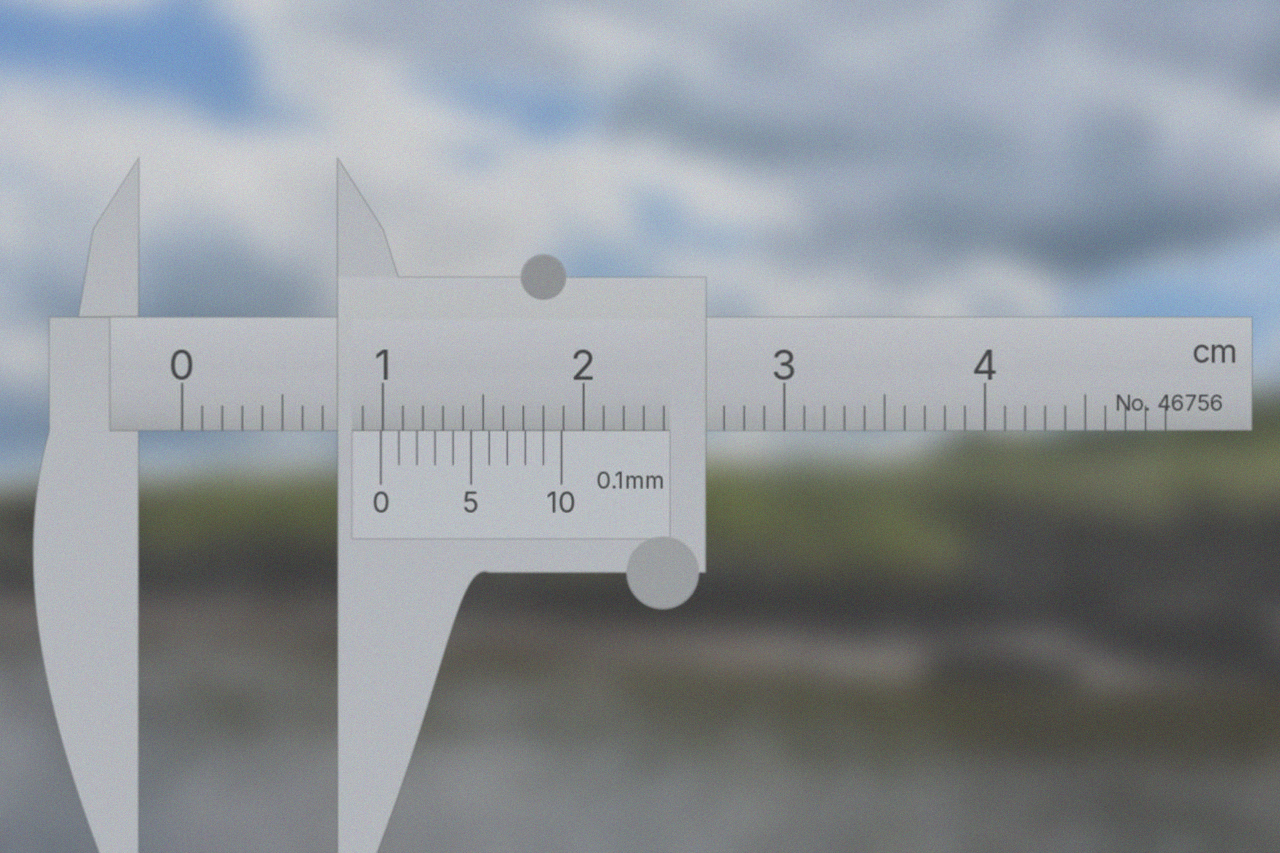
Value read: 9.9,mm
